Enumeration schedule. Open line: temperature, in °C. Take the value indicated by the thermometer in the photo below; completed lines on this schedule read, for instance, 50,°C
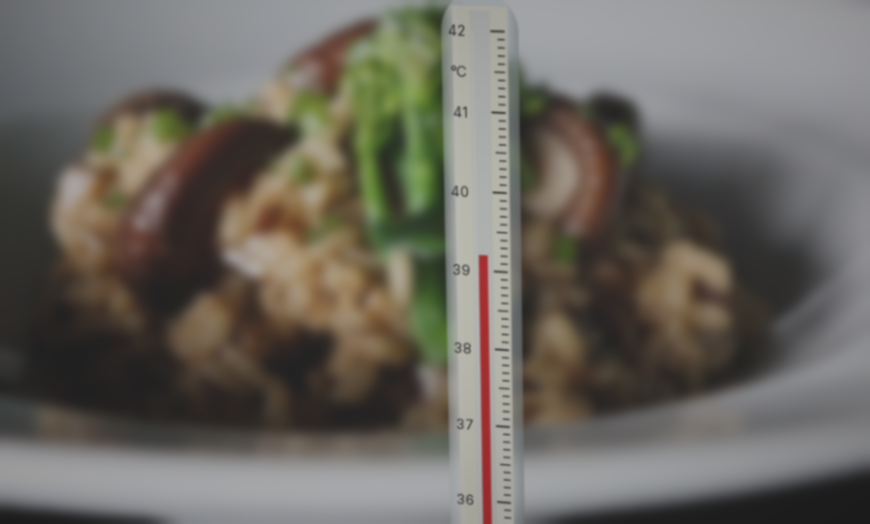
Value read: 39.2,°C
